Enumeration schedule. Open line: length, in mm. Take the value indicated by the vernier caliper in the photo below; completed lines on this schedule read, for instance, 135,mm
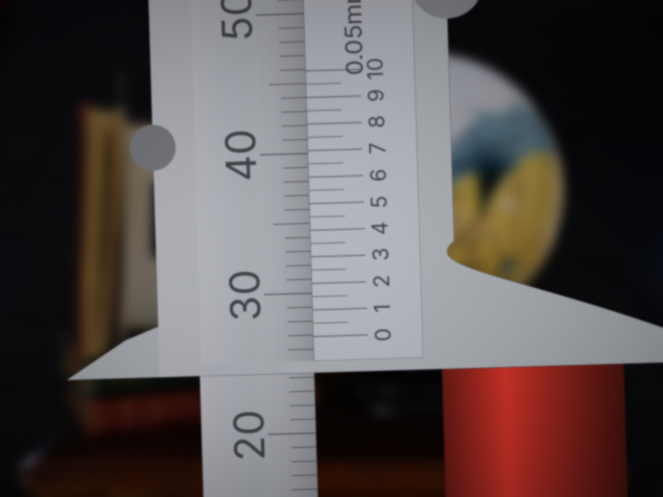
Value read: 26.9,mm
